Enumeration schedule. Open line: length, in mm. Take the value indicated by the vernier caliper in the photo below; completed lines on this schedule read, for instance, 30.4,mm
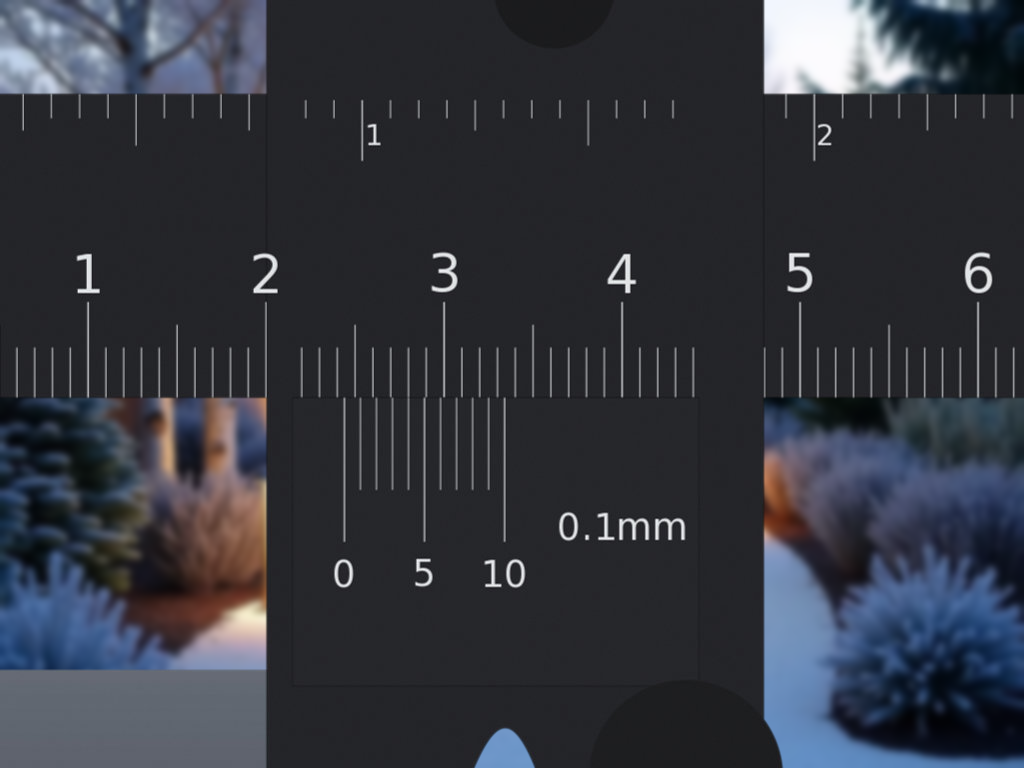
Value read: 24.4,mm
